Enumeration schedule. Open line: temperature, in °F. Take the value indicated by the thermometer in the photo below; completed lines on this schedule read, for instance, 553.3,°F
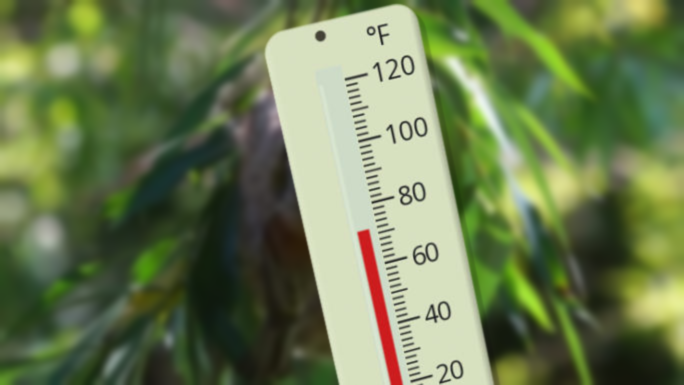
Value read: 72,°F
